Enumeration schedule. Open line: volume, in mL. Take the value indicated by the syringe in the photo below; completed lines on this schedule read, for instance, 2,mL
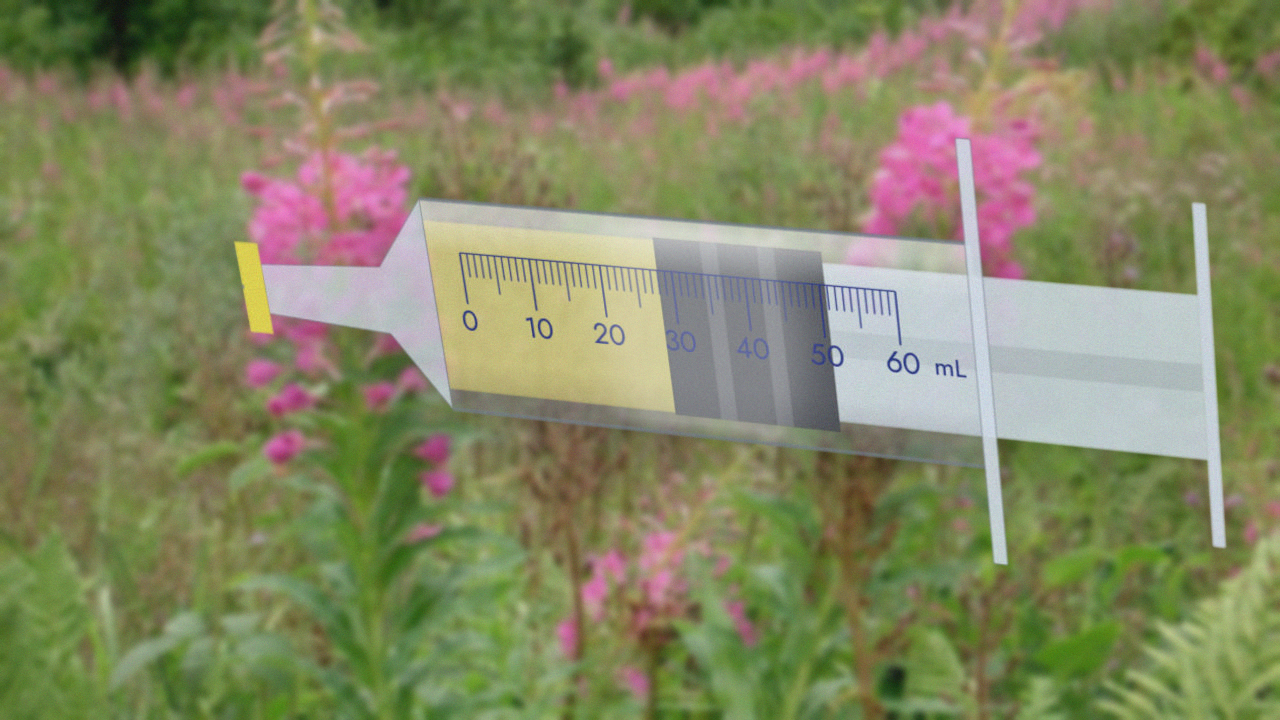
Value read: 28,mL
